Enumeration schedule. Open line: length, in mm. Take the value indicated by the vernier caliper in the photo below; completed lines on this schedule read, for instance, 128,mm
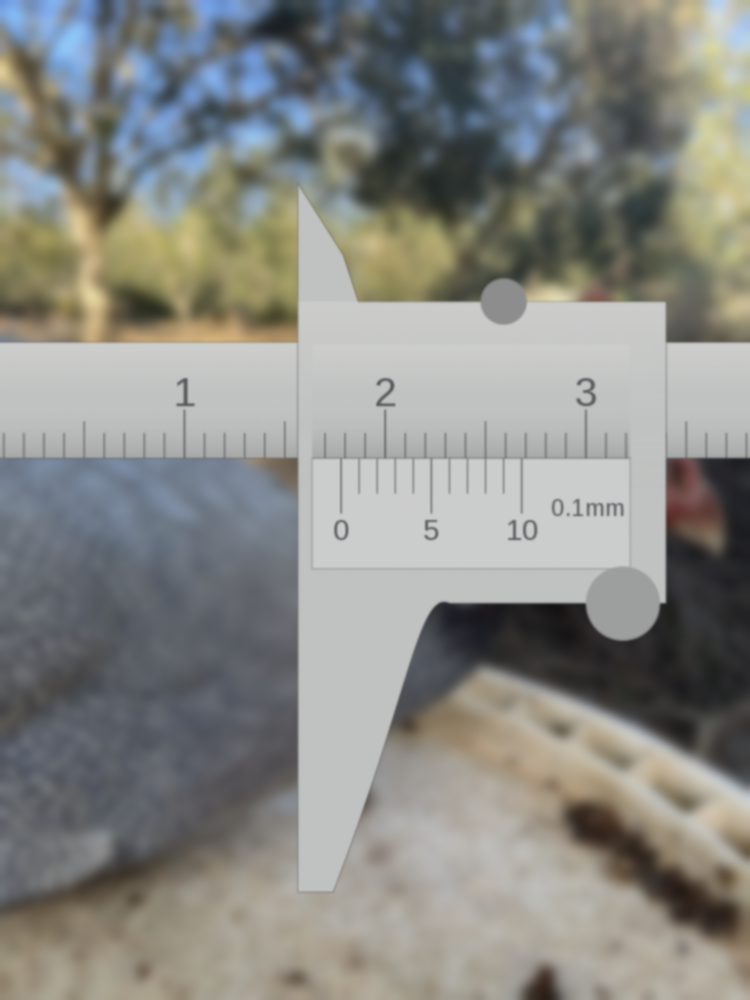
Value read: 17.8,mm
